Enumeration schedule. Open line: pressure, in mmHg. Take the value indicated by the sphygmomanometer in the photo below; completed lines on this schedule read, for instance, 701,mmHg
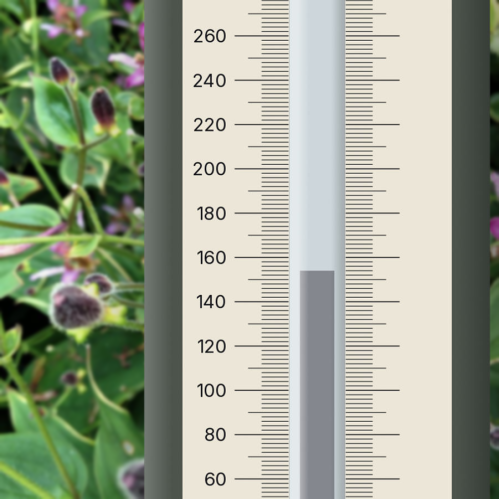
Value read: 154,mmHg
